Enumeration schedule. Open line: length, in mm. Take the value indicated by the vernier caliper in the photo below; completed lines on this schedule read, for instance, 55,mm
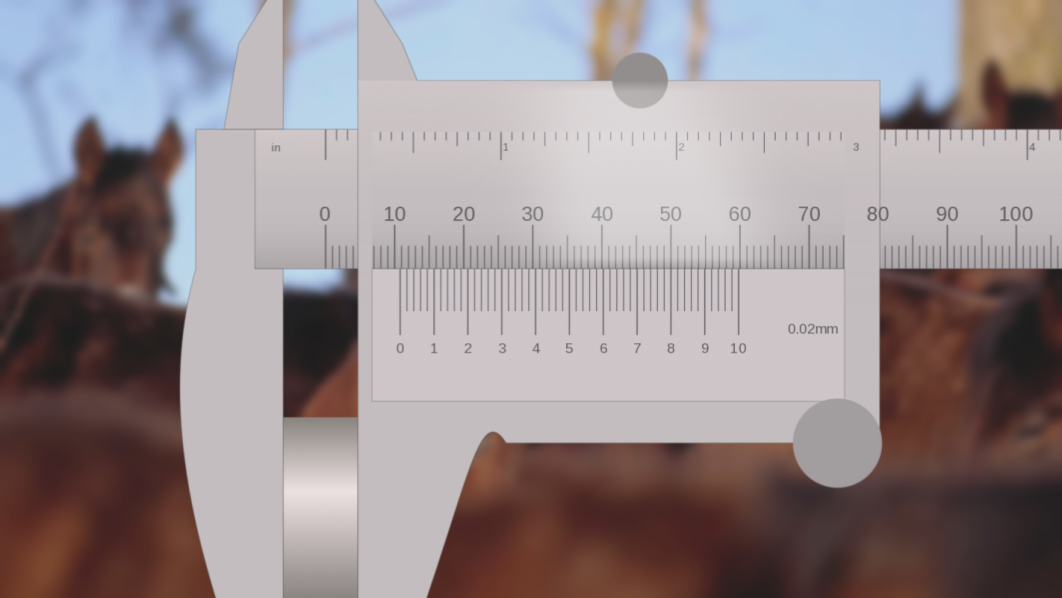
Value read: 10.8,mm
